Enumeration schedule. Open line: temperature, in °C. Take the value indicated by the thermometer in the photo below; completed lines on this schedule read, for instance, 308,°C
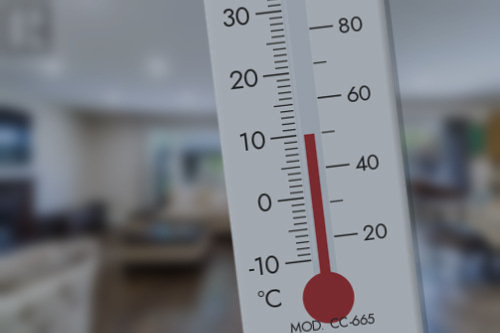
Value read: 10,°C
